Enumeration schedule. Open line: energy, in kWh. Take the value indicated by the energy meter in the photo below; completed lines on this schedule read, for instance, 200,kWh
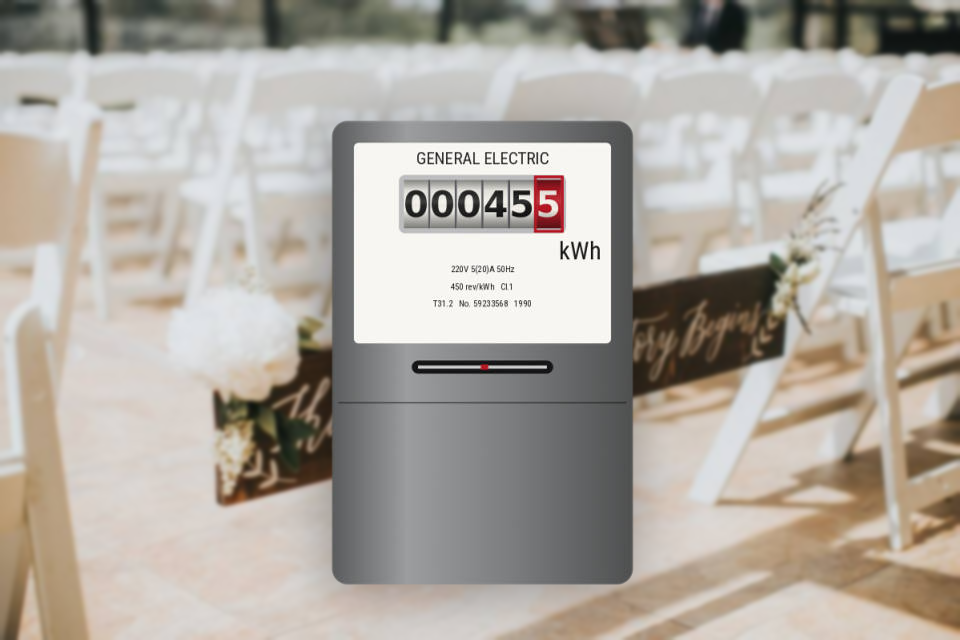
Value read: 45.5,kWh
